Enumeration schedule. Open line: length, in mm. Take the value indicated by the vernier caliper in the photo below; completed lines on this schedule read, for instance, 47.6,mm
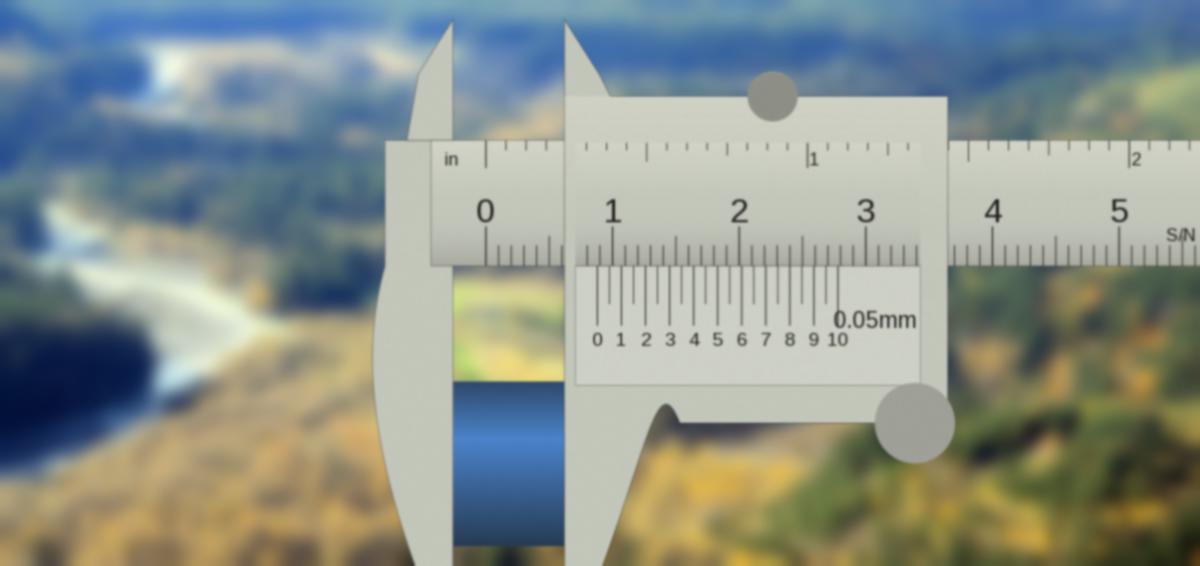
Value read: 8.8,mm
